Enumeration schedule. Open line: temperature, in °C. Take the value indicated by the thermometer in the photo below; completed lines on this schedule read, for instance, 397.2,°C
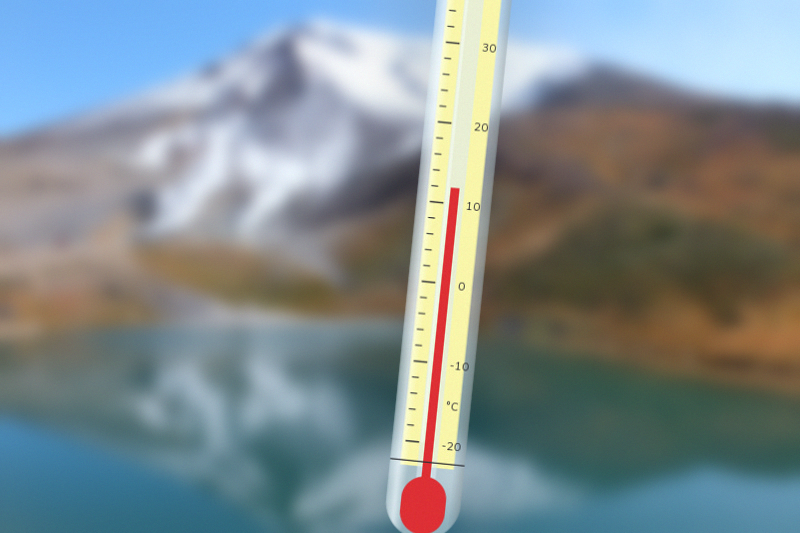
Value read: 12,°C
